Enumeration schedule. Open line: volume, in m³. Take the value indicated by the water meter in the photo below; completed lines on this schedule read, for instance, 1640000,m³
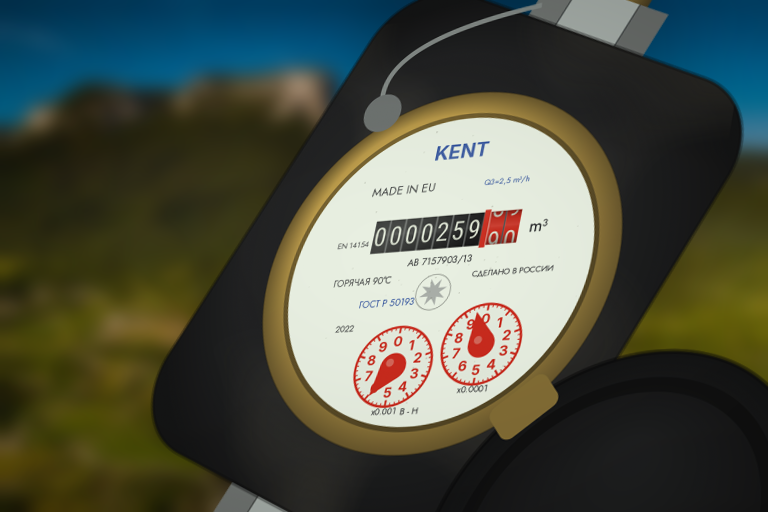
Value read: 259.8959,m³
